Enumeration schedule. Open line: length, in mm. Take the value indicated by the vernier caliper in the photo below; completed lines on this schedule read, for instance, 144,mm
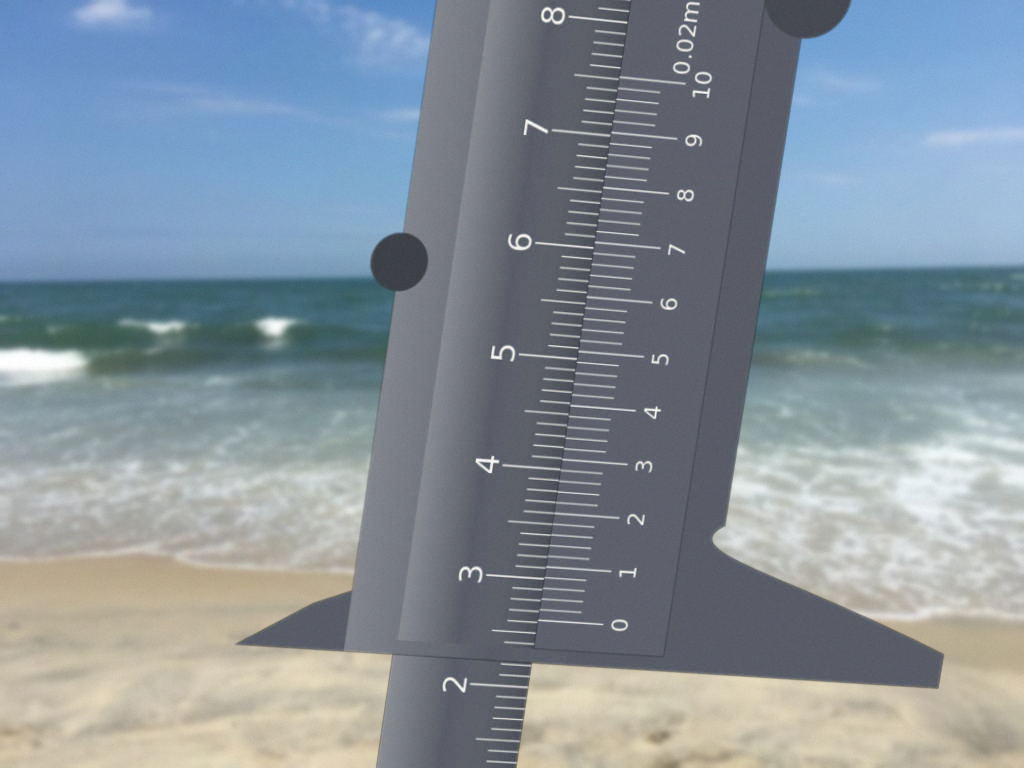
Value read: 26.2,mm
